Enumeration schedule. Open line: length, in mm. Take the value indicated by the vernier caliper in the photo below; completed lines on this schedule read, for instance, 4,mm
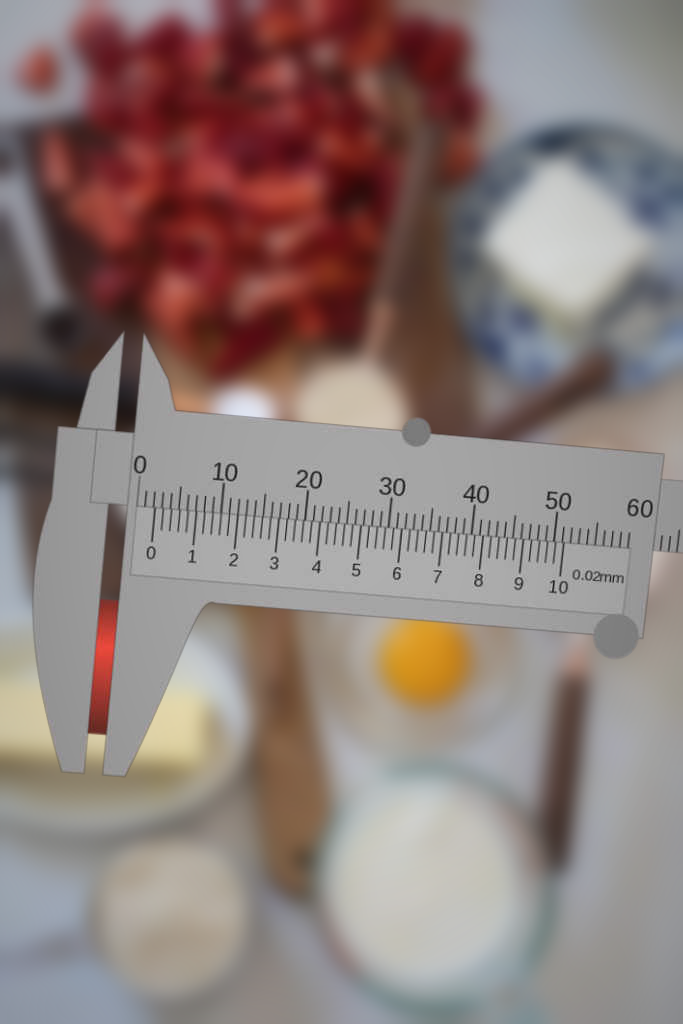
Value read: 2.2,mm
